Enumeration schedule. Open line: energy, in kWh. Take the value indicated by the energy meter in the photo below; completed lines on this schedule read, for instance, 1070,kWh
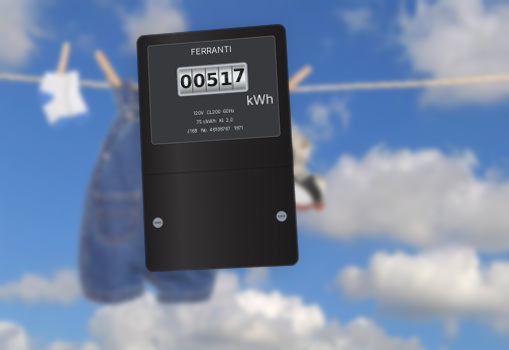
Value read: 517,kWh
